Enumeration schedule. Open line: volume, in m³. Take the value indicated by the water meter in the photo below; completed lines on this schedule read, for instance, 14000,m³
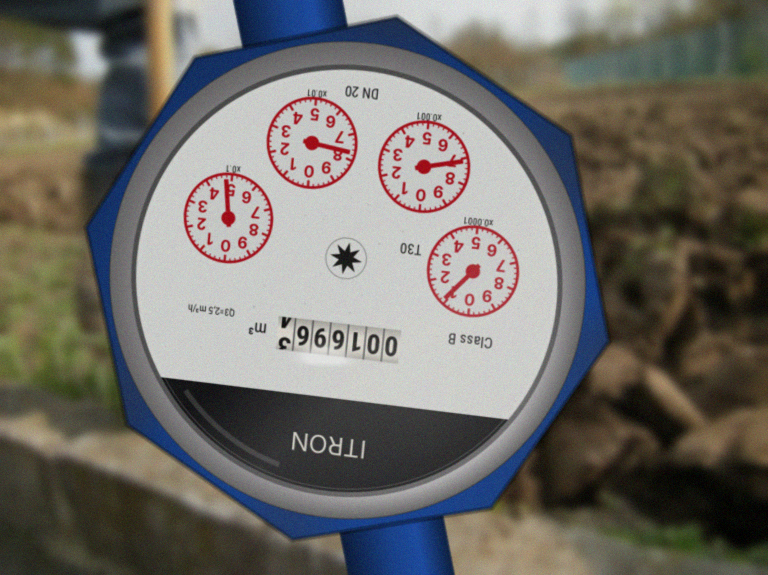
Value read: 16963.4771,m³
